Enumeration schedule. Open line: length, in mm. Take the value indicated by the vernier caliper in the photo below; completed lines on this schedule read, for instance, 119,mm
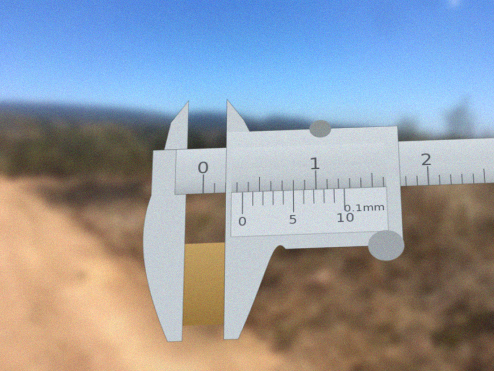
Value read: 3.5,mm
